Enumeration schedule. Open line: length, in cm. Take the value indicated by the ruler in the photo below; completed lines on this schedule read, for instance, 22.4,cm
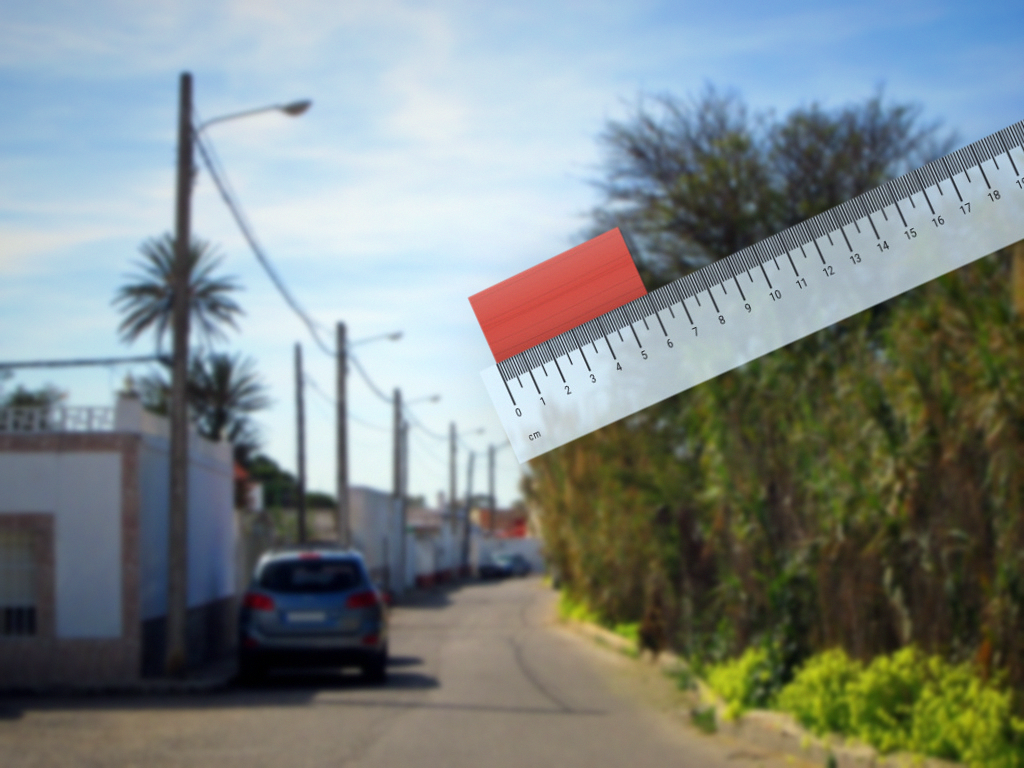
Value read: 6,cm
